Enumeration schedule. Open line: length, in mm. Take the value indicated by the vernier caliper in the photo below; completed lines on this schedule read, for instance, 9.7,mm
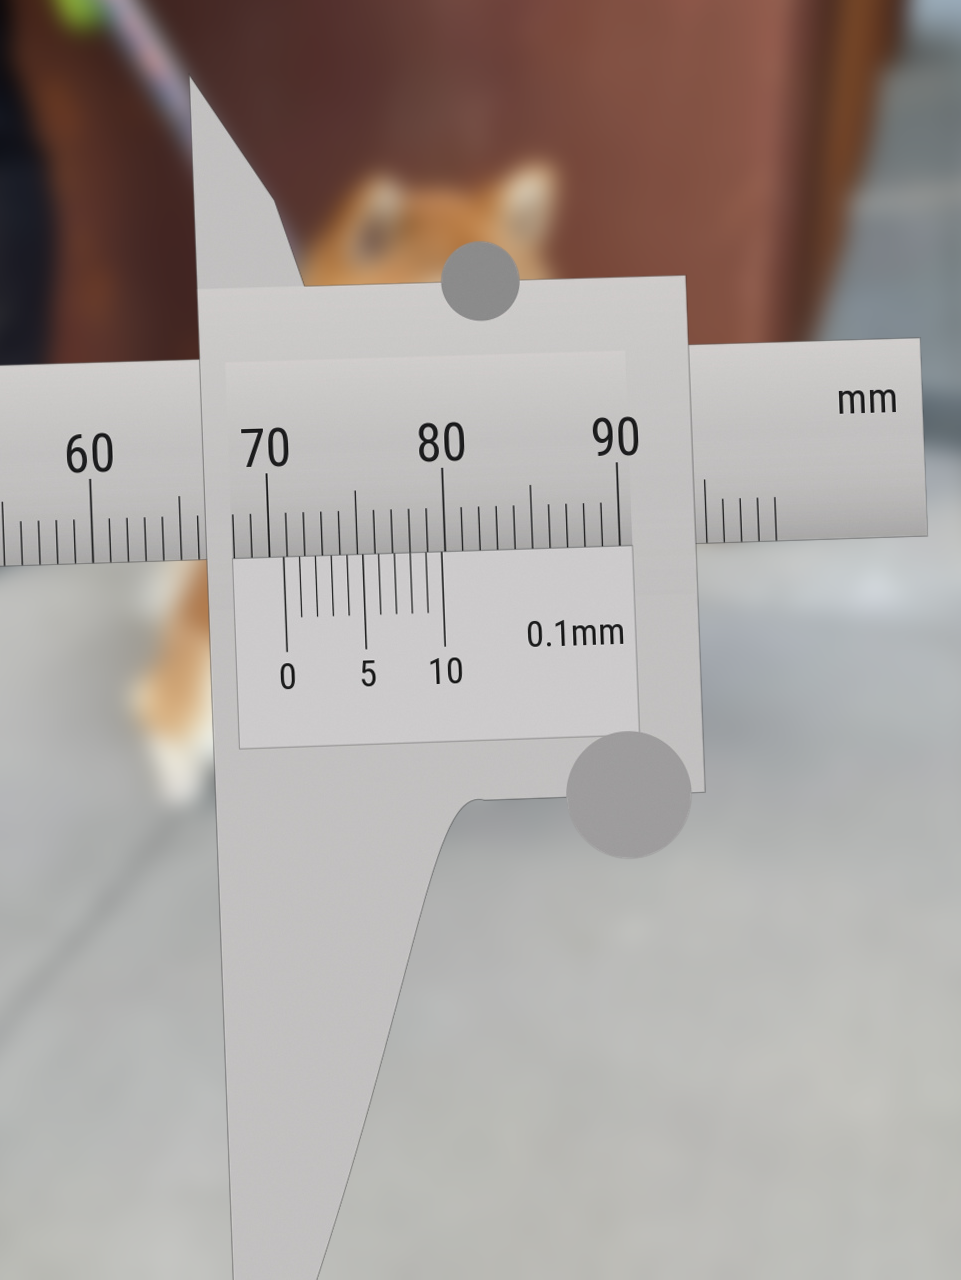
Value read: 70.8,mm
